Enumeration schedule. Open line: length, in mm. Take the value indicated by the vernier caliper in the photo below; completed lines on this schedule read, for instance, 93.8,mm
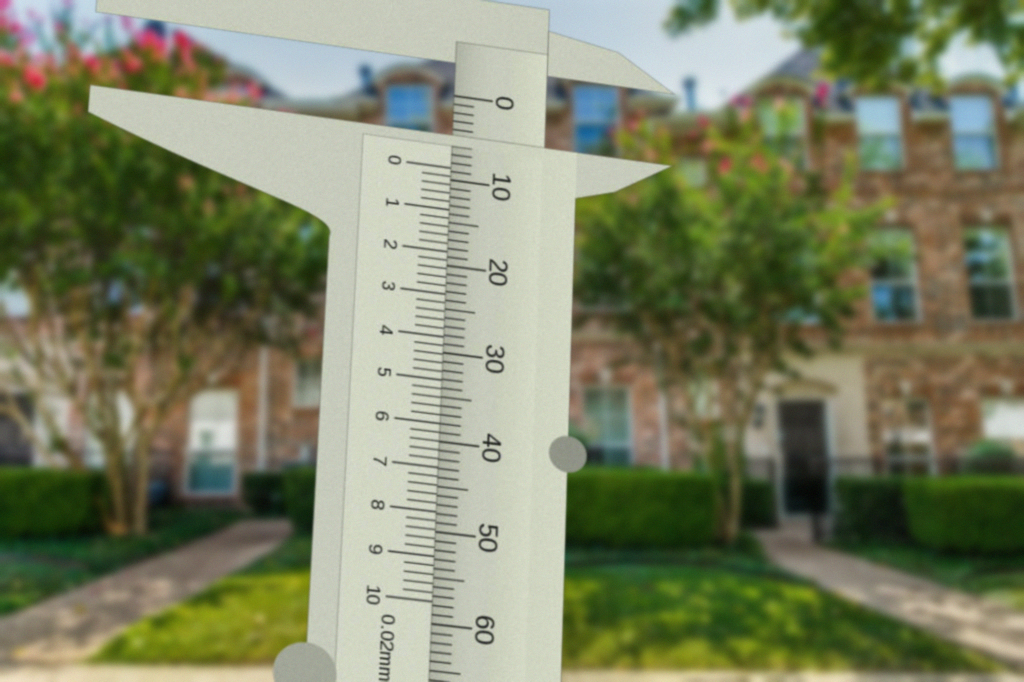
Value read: 8.6,mm
